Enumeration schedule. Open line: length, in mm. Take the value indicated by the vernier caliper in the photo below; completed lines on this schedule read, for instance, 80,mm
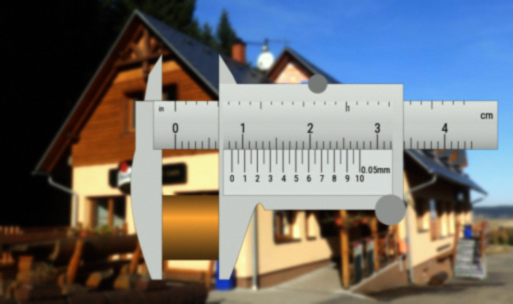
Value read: 8.4,mm
